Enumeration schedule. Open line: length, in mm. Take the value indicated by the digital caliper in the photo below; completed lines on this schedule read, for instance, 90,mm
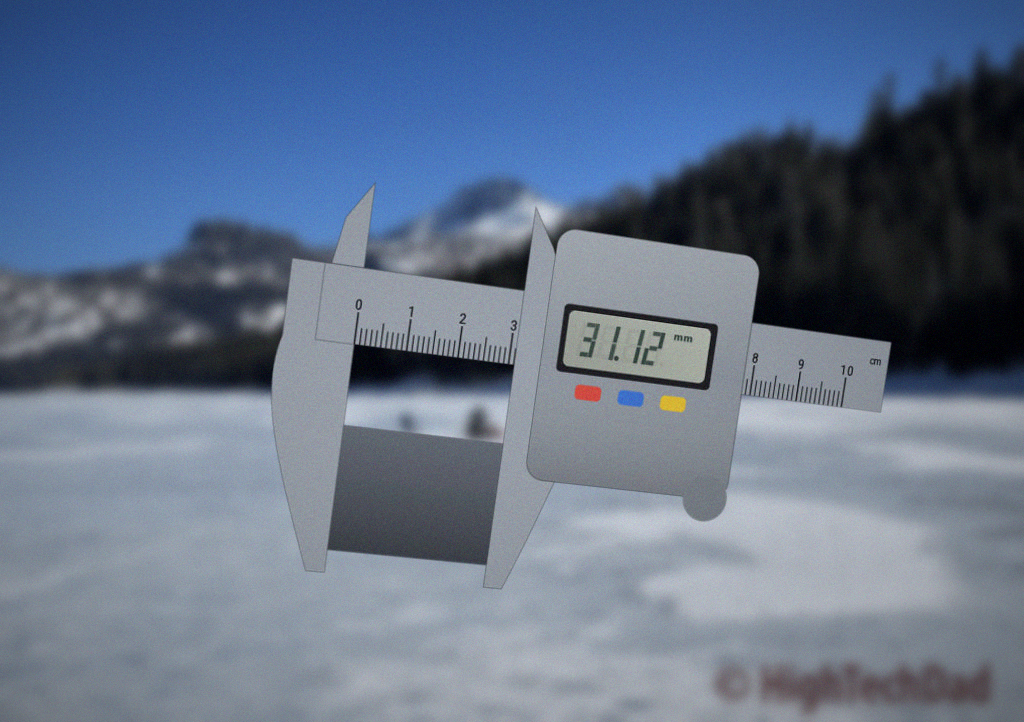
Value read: 31.12,mm
